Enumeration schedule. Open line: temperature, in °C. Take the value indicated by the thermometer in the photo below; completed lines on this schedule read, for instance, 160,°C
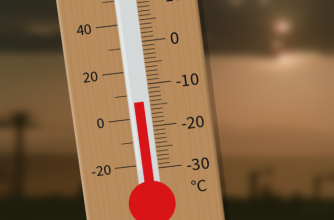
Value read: -14,°C
